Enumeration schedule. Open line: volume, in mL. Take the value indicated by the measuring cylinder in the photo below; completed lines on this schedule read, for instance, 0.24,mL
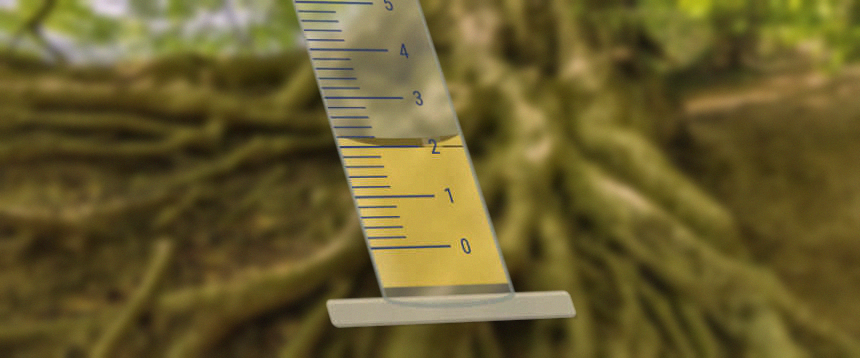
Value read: 2,mL
